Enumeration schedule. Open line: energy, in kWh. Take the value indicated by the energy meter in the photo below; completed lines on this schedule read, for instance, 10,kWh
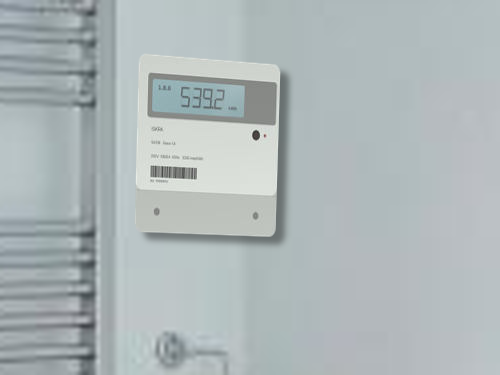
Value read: 539.2,kWh
